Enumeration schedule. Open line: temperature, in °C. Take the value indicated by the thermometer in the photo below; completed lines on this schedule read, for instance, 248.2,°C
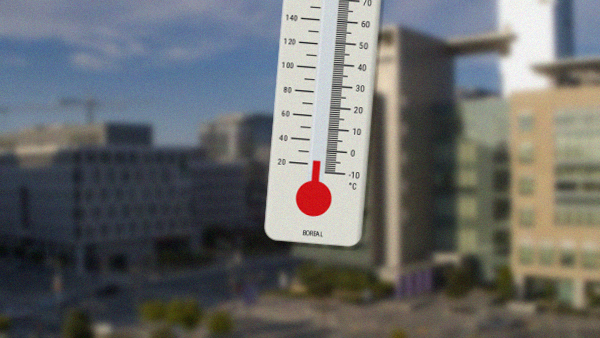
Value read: -5,°C
